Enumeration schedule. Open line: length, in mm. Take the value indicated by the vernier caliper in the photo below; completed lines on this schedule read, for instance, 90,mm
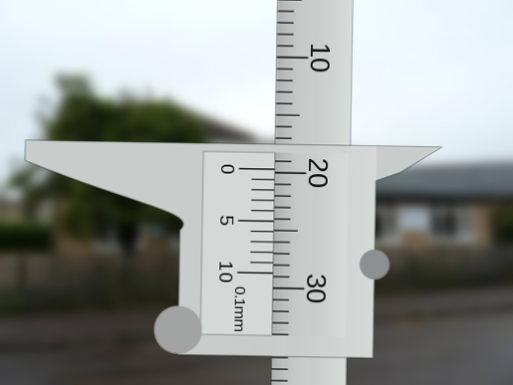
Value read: 19.7,mm
